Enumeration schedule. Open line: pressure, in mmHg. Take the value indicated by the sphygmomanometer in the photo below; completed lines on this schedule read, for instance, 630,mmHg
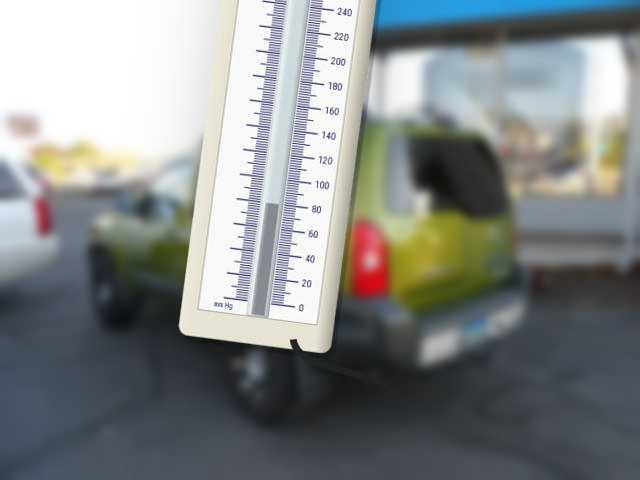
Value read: 80,mmHg
